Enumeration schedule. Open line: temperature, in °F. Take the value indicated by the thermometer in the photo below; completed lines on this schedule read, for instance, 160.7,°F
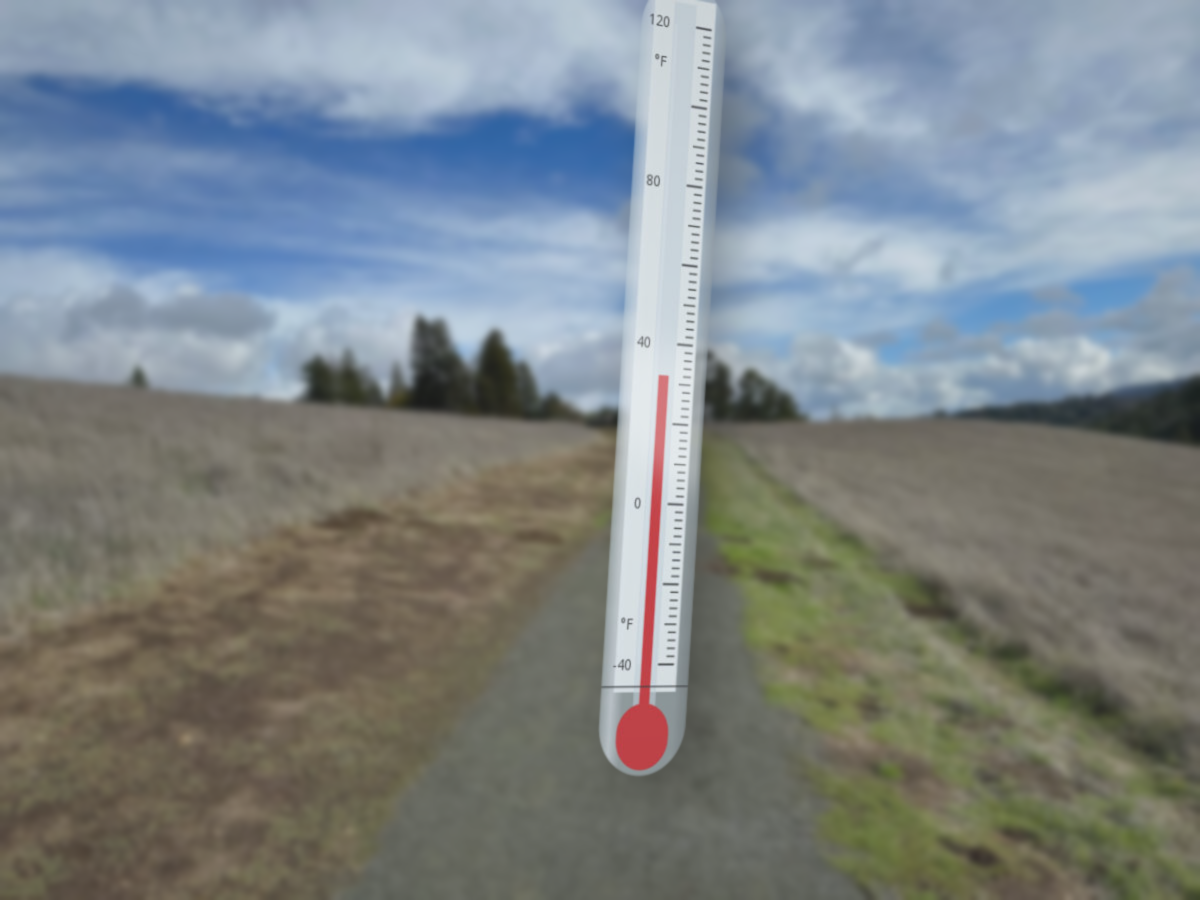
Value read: 32,°F
